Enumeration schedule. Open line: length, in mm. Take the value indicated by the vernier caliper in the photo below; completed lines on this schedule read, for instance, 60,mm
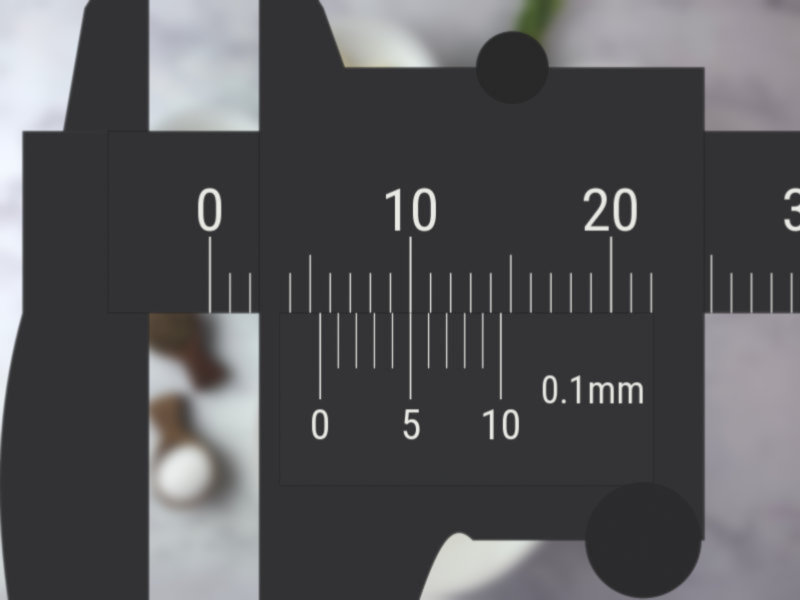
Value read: 5.5,mm
